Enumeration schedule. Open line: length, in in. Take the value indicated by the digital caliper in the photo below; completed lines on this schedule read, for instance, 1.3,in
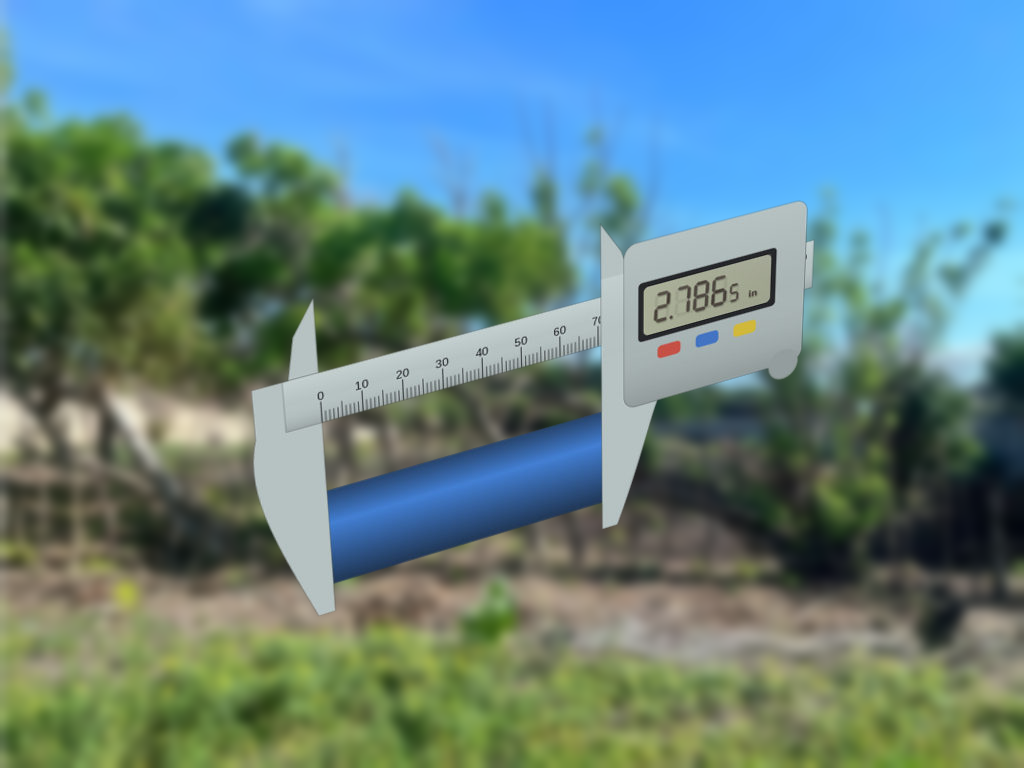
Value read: 2.7865,in
